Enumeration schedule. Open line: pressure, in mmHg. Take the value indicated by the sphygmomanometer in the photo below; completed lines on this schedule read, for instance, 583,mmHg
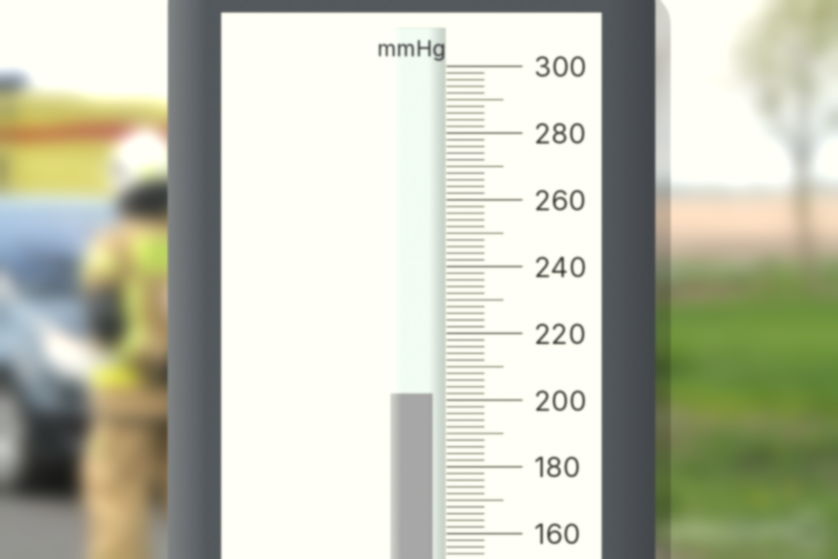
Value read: 202,mmHg
